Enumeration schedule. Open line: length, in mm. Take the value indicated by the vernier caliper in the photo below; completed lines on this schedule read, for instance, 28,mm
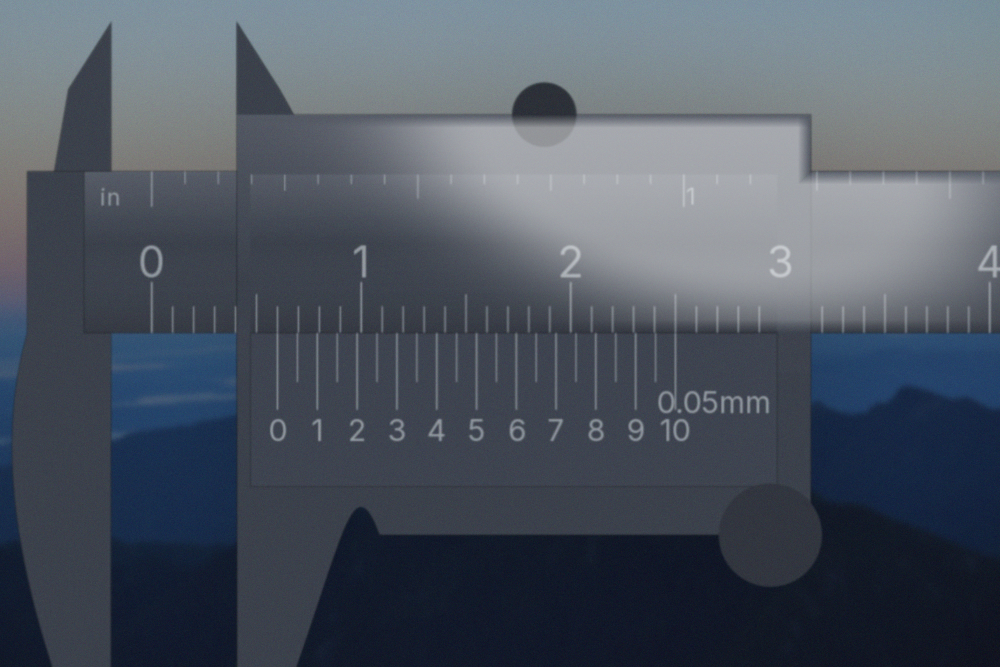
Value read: 6.0,mm
